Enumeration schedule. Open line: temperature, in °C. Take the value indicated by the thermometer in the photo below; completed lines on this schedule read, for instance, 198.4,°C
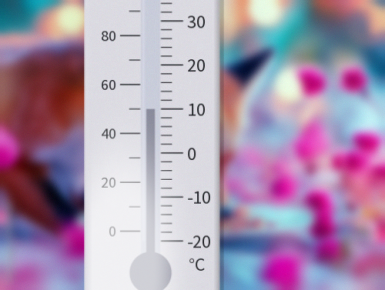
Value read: 10,°C
